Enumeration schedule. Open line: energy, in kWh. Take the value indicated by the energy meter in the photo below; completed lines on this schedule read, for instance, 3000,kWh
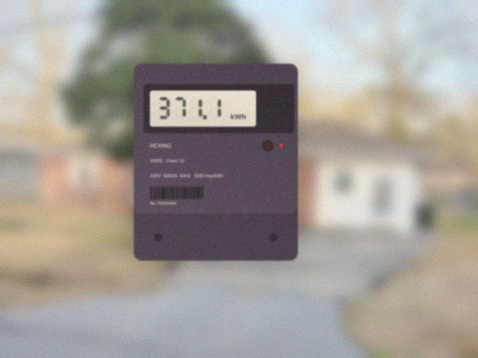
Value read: 371.1,kWh
